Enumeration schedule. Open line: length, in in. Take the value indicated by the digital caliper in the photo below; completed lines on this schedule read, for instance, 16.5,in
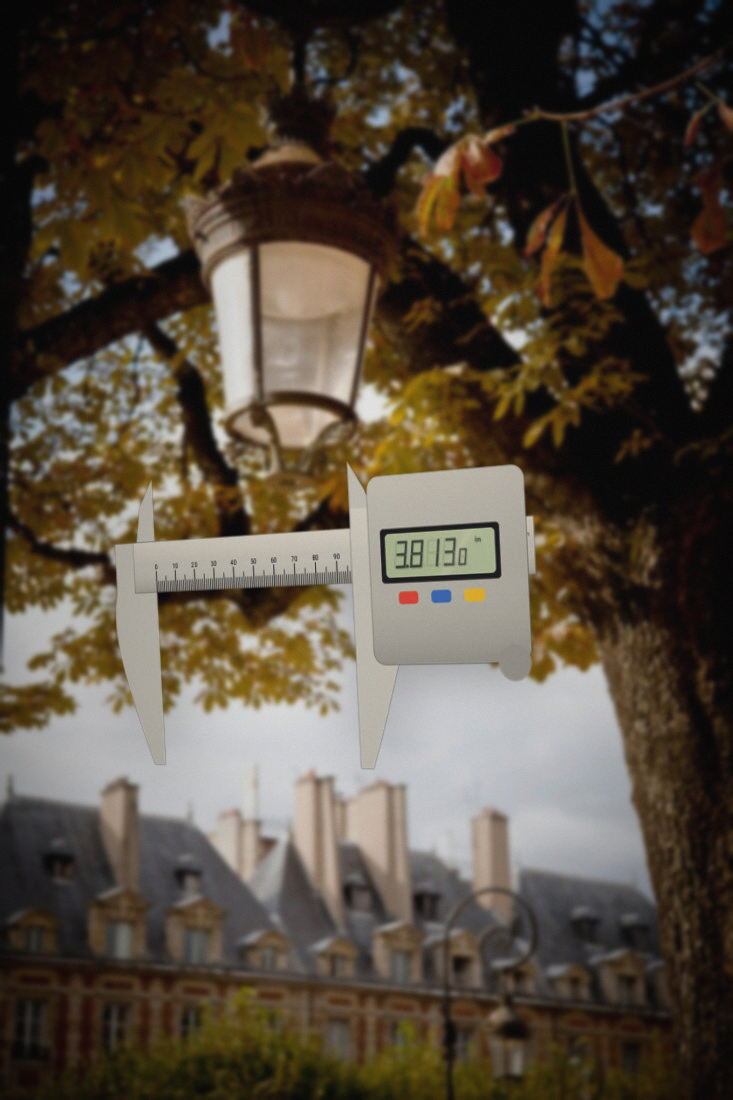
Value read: 3.8130,in
